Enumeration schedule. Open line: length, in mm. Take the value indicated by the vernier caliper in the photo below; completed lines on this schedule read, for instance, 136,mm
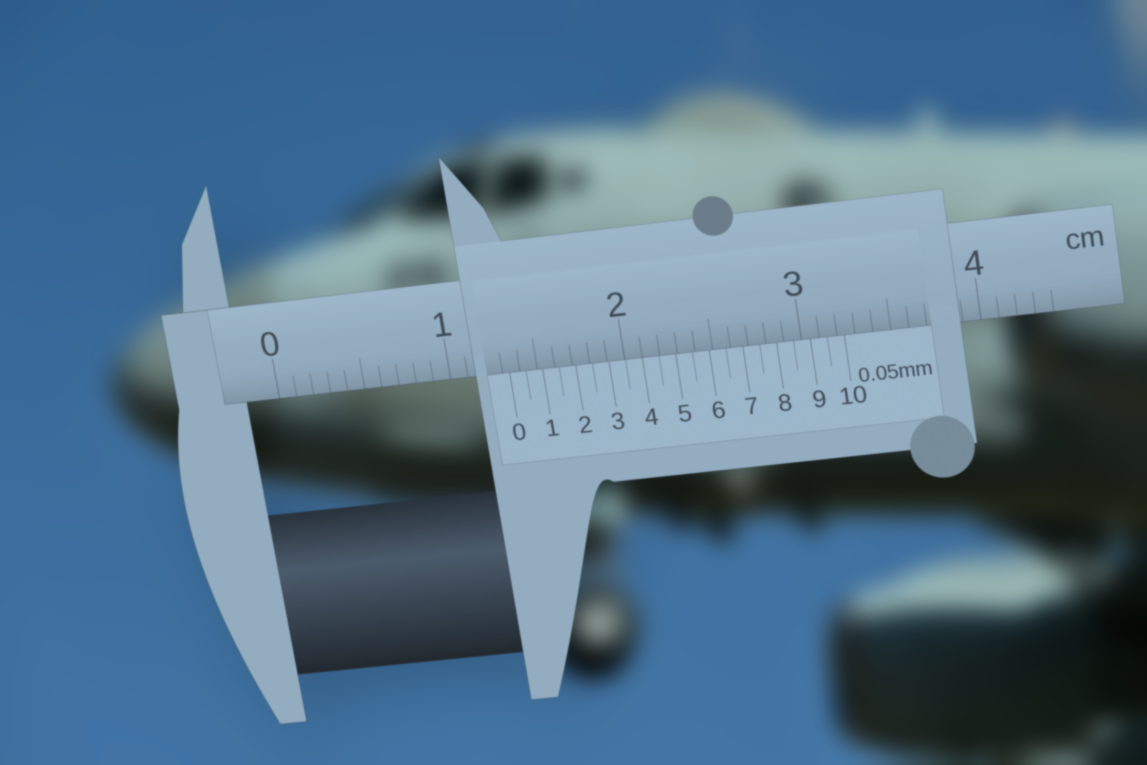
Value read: 13.4,mm
